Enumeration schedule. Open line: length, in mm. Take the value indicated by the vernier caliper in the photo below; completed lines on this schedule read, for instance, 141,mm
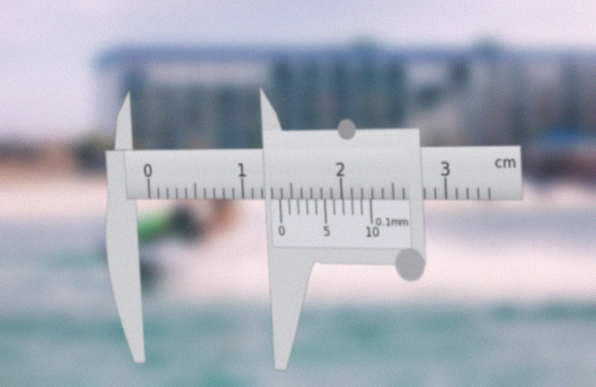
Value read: 13.8,mm
